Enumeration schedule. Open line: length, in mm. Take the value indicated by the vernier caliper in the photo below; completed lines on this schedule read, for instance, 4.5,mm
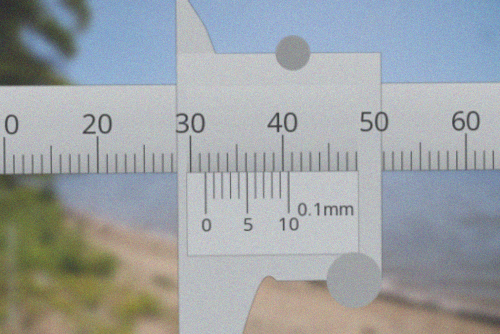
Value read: 31.6,mm
